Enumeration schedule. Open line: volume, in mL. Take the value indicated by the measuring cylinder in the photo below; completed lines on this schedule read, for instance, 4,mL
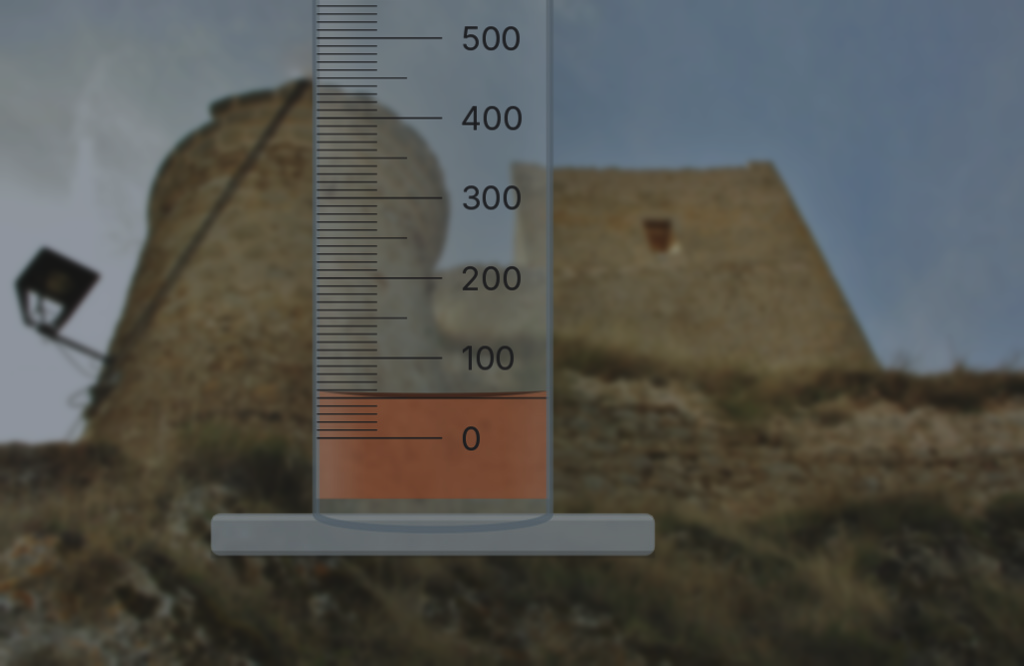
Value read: 50,mL
